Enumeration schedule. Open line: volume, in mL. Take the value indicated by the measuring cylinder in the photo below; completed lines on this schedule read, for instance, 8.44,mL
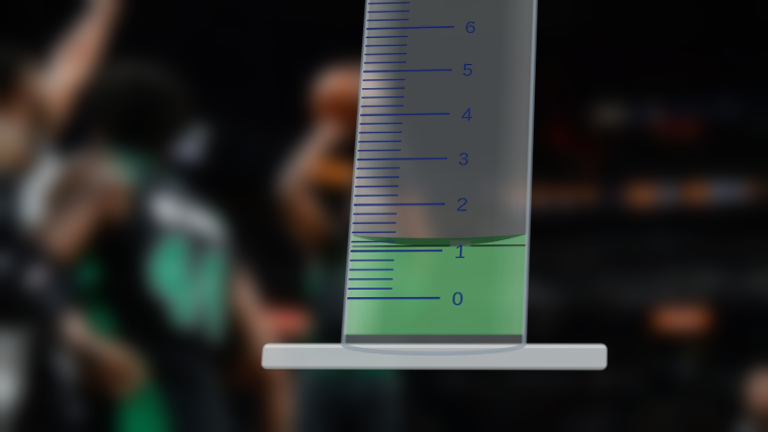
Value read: 1.1,mL
